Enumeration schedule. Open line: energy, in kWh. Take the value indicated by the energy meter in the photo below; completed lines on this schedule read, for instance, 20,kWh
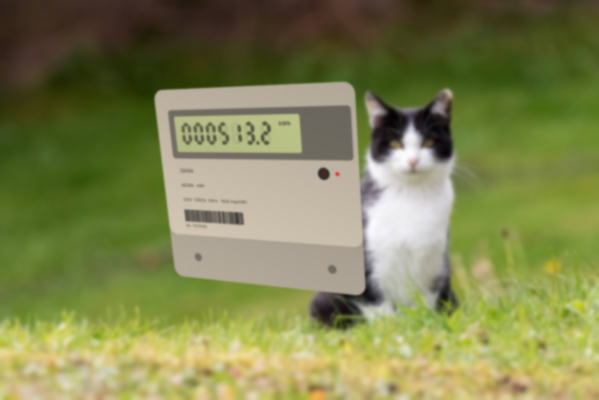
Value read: 513.2,kWh
